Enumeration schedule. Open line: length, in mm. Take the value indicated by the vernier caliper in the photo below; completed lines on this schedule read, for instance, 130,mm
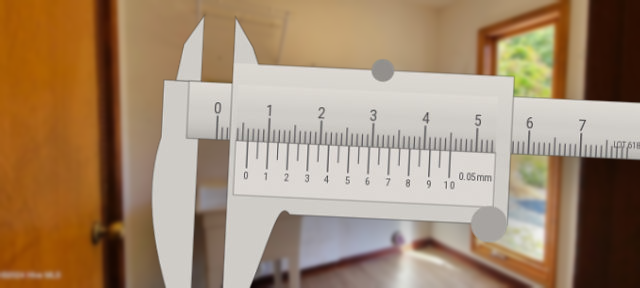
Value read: 6.0,mm
